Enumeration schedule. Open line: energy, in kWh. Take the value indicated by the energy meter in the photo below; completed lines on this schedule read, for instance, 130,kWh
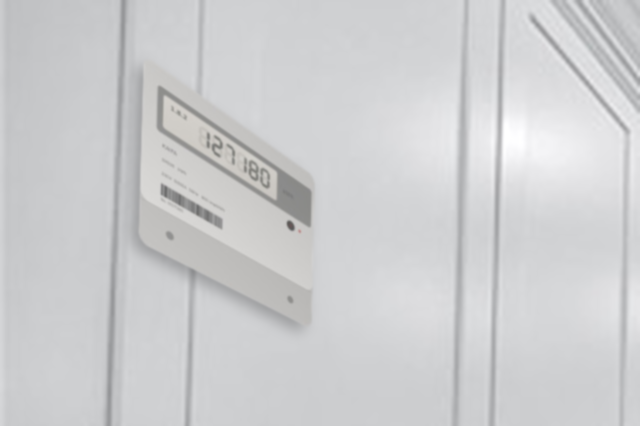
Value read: 127180,kWh
